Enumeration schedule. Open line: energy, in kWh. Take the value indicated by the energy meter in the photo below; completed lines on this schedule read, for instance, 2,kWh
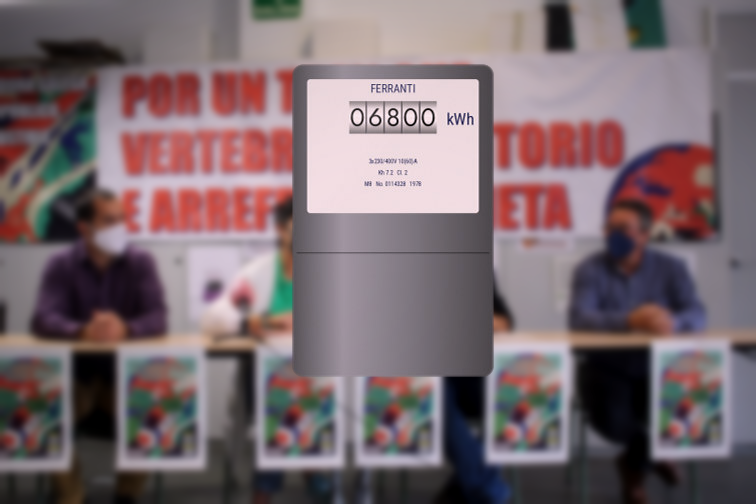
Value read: 6800,kWh
